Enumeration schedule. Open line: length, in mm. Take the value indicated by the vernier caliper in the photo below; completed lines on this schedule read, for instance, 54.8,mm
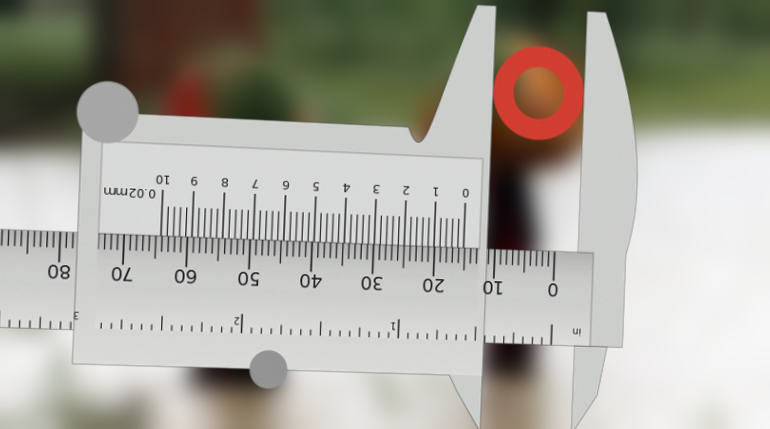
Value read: 15.2,mm
